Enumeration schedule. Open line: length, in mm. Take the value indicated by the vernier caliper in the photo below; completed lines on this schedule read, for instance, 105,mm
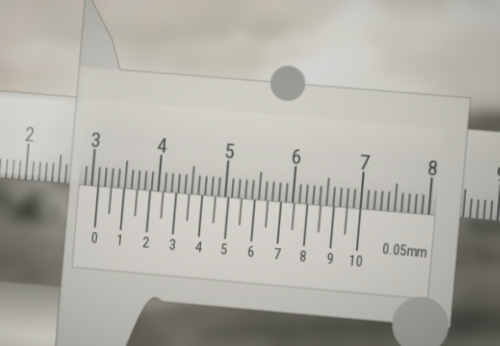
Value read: 31.0,mm
